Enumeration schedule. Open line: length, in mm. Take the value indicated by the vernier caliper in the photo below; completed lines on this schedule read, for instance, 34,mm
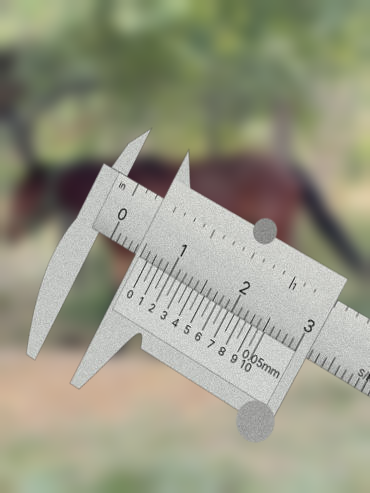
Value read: 6.2,mm
